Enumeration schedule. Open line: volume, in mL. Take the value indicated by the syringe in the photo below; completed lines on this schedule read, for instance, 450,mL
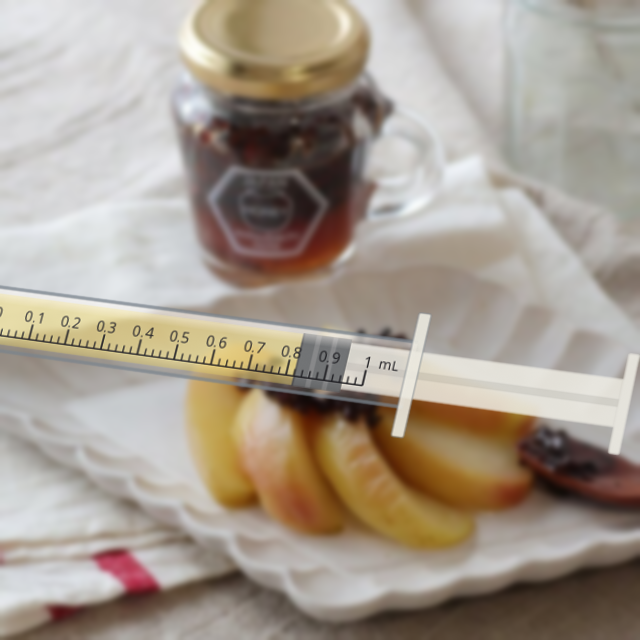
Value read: 0.82,mL
